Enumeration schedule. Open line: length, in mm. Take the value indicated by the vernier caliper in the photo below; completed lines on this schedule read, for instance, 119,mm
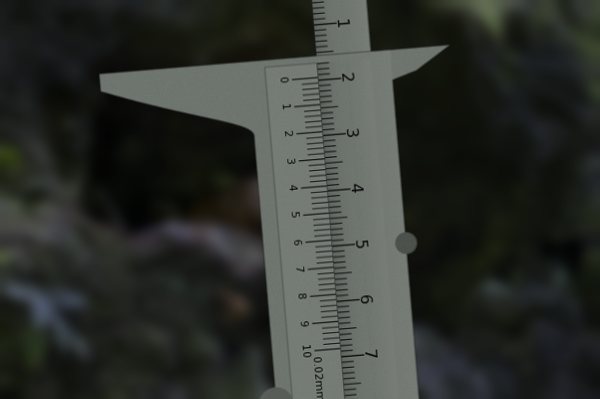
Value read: 19.5,mm
